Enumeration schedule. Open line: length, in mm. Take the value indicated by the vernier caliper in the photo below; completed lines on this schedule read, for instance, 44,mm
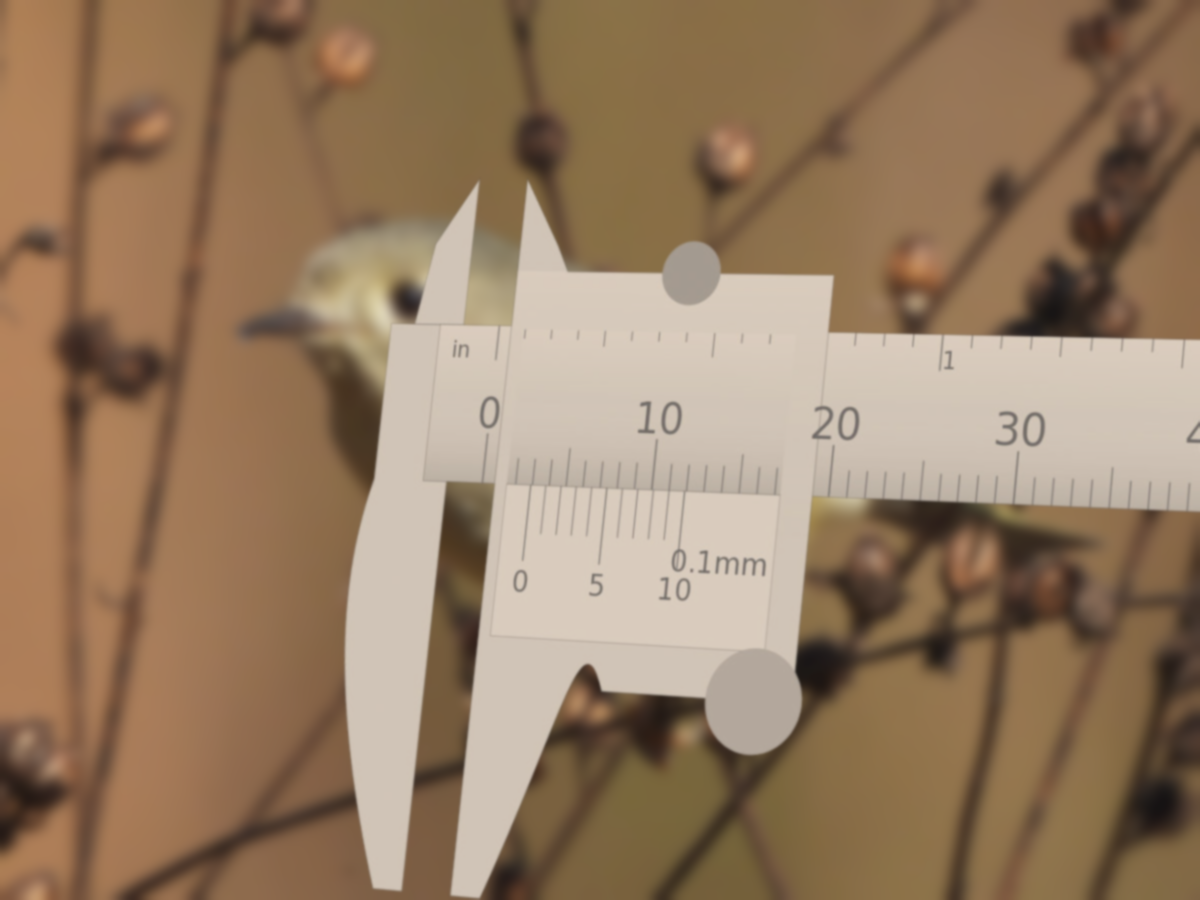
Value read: 2.9,mm
